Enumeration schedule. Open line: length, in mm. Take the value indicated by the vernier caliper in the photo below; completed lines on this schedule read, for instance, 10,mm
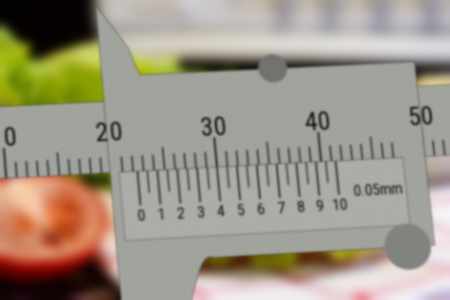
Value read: 22.4,mm
